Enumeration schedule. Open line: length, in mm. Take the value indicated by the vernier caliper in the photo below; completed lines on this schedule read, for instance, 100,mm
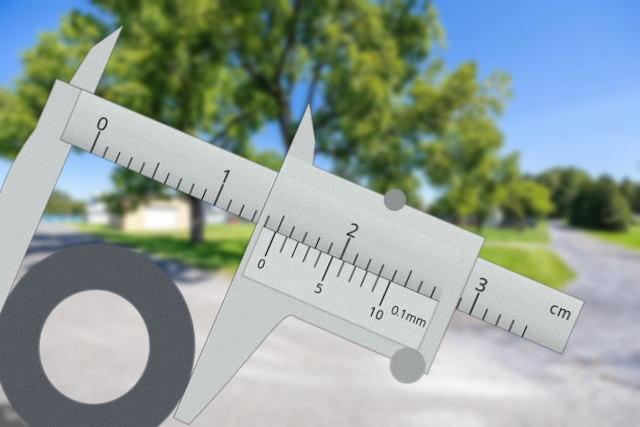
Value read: 14.9,mm
